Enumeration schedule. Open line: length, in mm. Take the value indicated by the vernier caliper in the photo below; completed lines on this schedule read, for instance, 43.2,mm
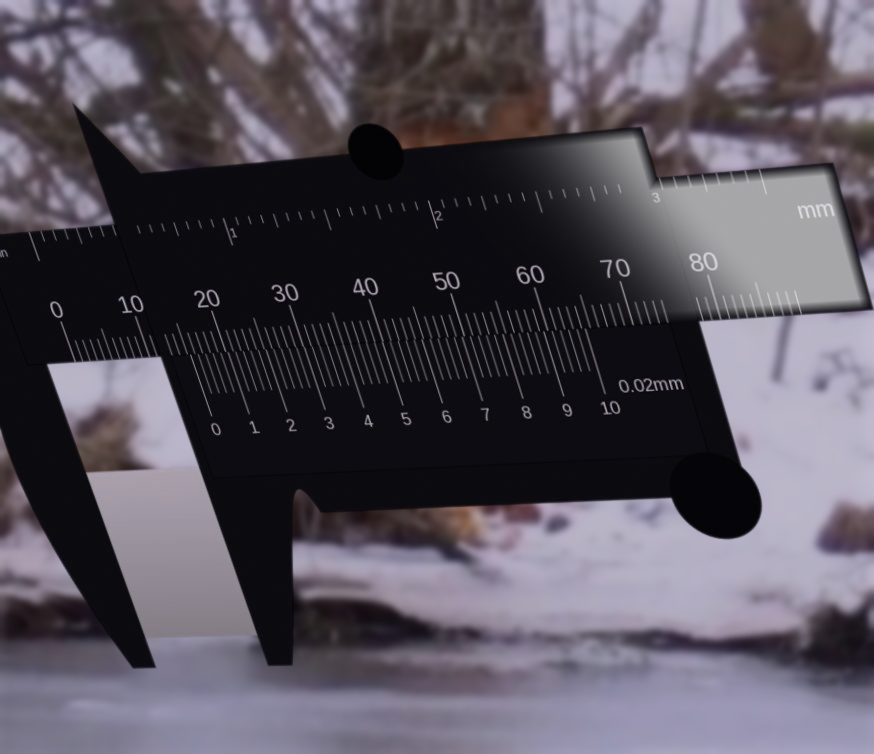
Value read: 15.4,mm
